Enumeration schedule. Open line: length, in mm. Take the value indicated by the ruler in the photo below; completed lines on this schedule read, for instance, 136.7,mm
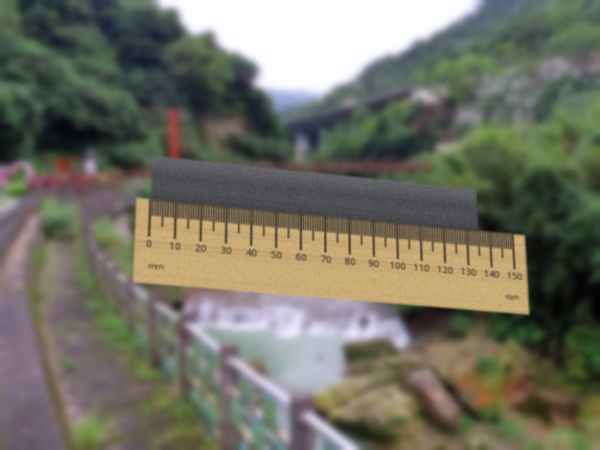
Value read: 135,mm
